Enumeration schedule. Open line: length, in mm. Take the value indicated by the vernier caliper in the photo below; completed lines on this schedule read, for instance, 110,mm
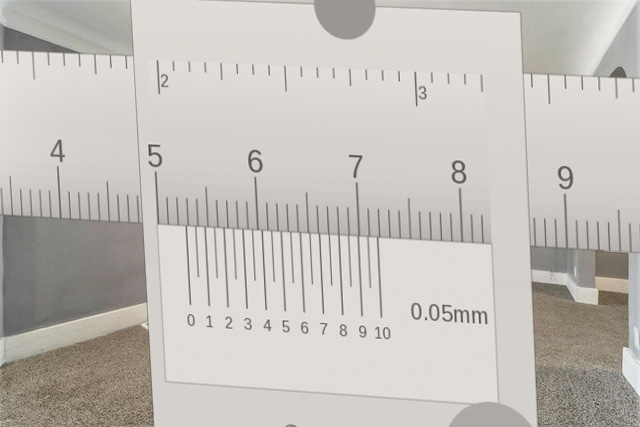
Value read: 52.8,mm
